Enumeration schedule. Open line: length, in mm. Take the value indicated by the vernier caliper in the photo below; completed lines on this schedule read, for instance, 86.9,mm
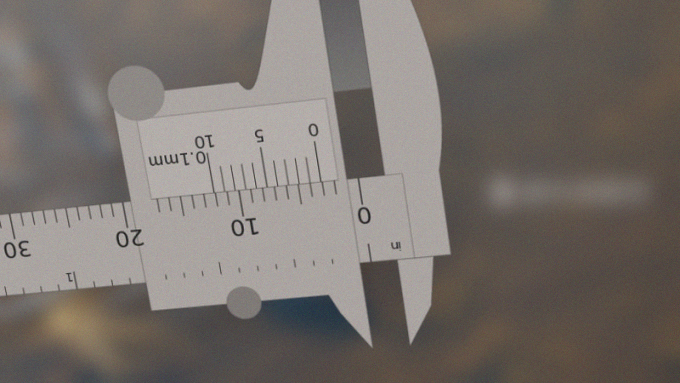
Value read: 3.1,mm
